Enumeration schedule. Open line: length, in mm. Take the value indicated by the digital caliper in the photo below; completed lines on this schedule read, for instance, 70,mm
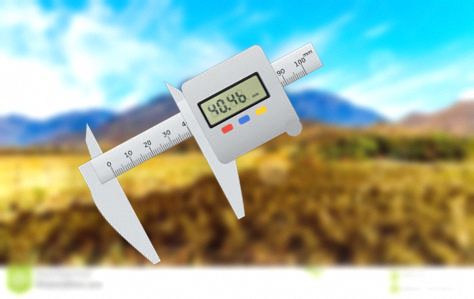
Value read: 40.46,mm
